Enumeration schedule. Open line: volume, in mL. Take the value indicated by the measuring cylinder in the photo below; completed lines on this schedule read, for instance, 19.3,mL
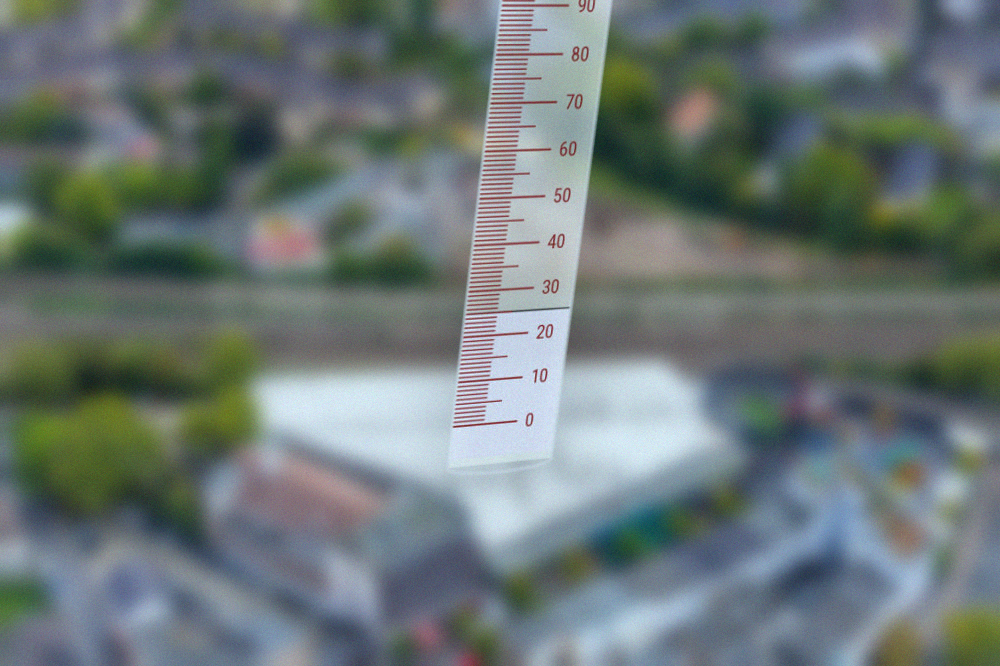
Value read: 25,mL
